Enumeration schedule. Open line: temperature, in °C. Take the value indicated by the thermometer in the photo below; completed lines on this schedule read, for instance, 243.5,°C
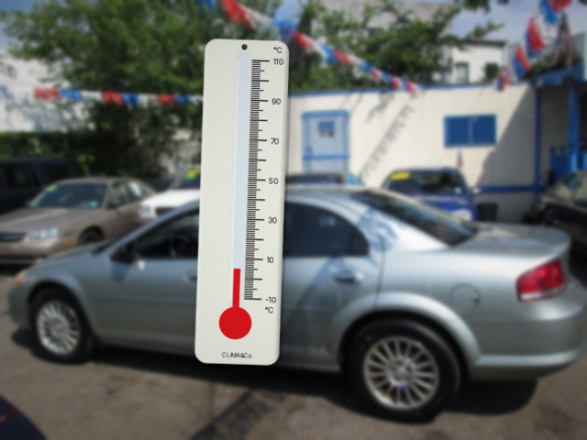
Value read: 5,°C
